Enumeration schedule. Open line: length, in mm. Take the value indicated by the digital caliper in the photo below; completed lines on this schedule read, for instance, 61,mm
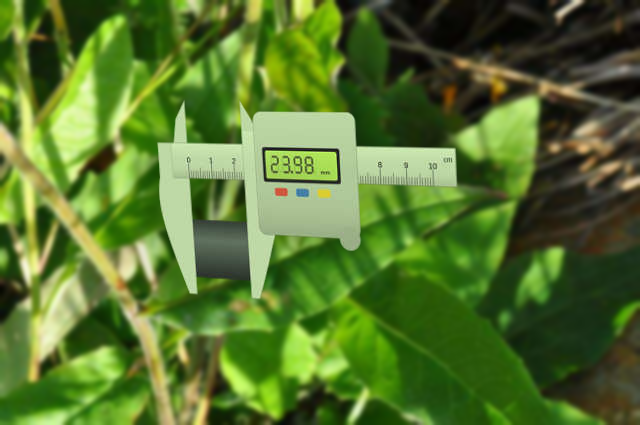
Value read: 23.98,mm
